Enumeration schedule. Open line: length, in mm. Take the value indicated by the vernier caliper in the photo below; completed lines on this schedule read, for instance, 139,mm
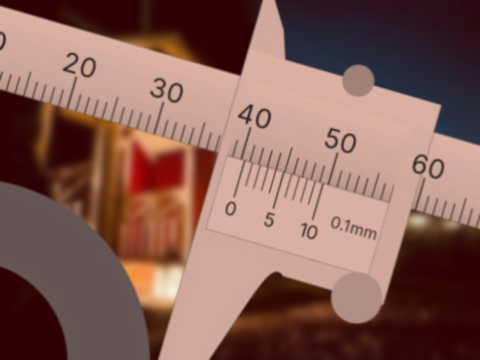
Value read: 40.4,mm
